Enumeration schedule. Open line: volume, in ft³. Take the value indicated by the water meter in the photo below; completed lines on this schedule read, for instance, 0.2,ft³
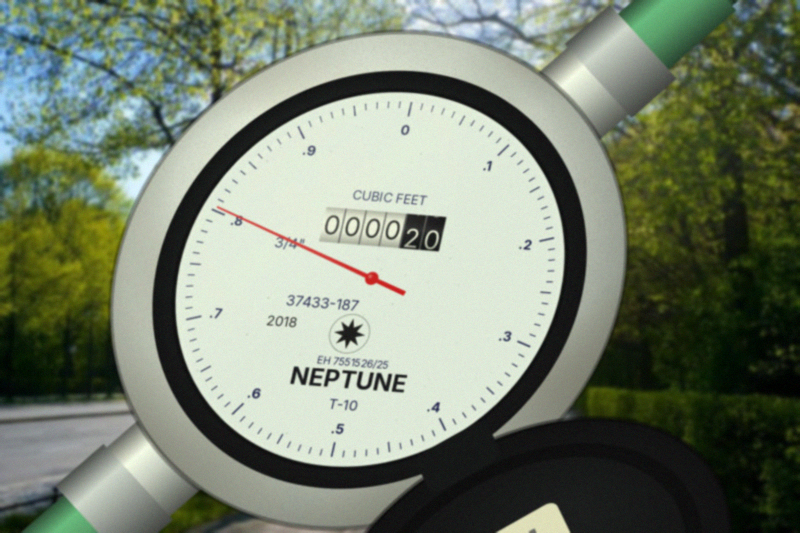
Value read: 19.80,ft³
